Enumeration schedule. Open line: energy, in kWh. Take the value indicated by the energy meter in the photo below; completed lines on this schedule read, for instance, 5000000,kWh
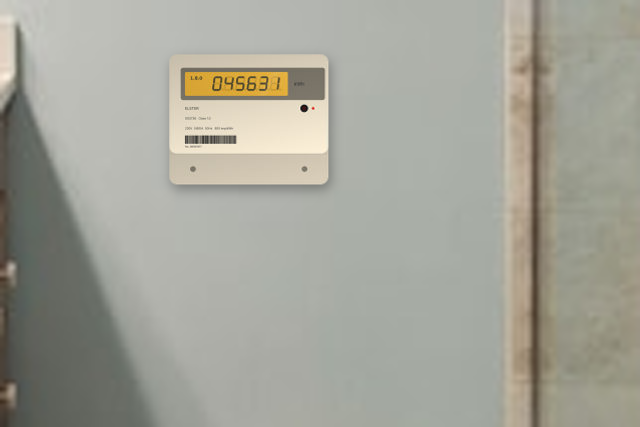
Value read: 45631,kWh
